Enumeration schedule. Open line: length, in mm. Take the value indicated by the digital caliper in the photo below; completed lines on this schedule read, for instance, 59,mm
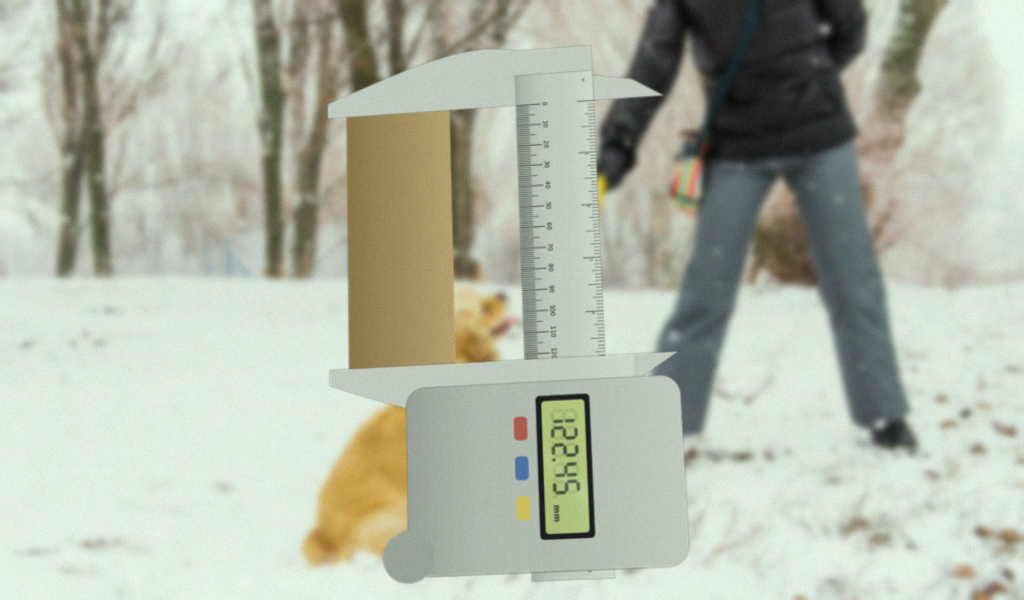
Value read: 122.45,mm
